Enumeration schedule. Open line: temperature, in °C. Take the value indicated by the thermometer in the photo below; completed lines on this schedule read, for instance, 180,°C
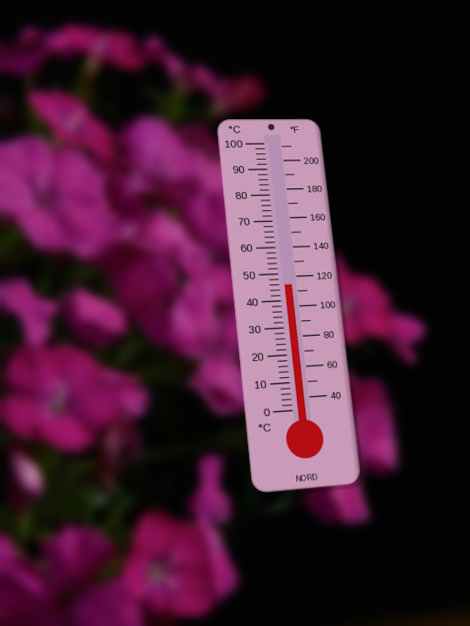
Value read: 46,°C
